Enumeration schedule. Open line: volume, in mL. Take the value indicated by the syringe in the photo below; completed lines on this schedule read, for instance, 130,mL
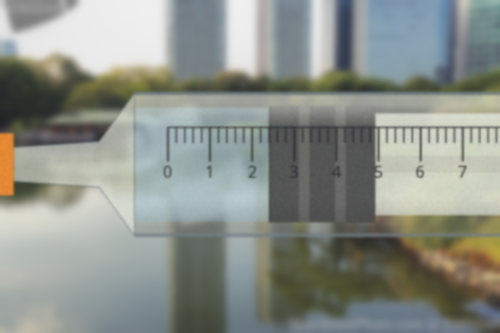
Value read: 2.4,mL
